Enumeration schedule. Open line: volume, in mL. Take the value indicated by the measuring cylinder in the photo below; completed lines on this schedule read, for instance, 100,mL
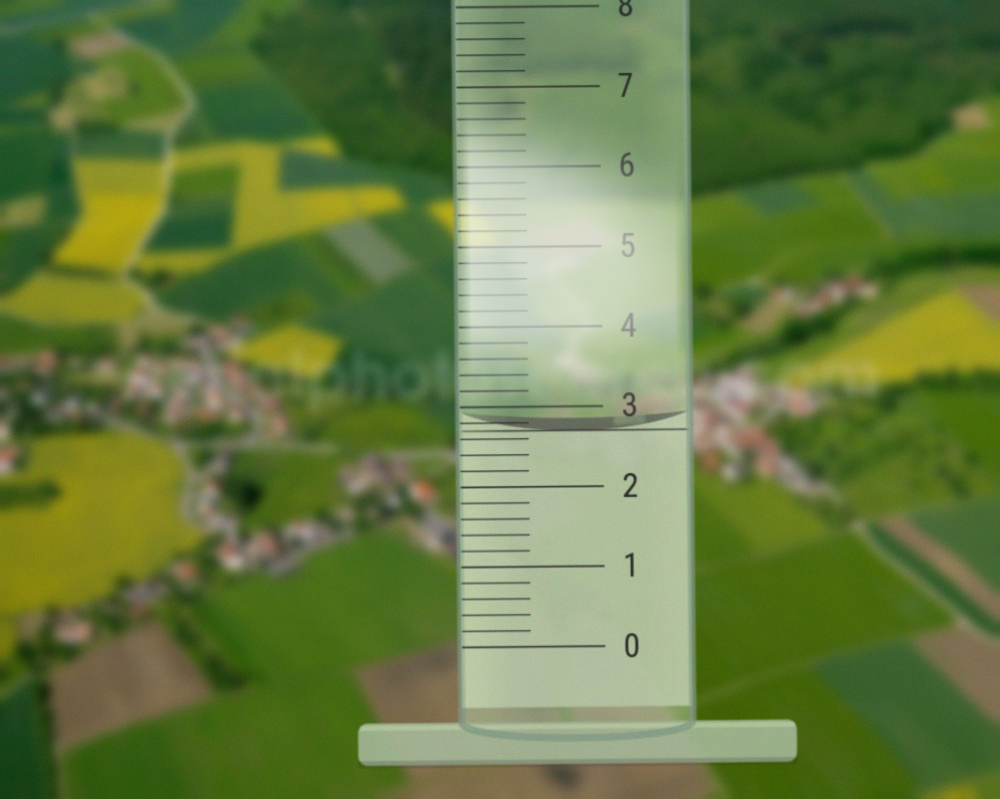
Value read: 2.7,mL
